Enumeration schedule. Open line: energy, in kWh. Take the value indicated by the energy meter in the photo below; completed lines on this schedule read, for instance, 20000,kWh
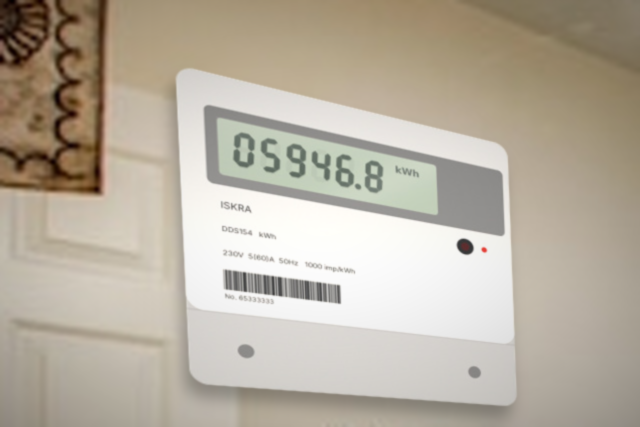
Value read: 5946.8,kWh
